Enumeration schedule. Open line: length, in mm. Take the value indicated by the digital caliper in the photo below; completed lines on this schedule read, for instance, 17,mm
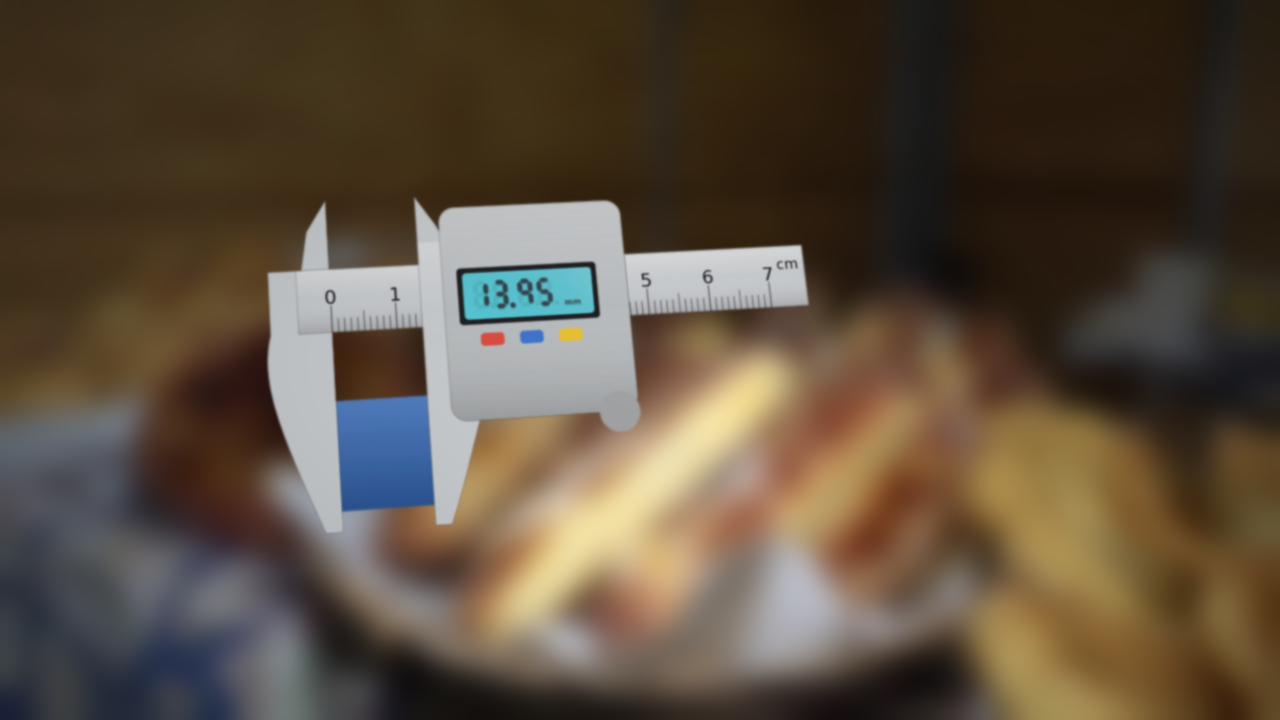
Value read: 13.95,mm
